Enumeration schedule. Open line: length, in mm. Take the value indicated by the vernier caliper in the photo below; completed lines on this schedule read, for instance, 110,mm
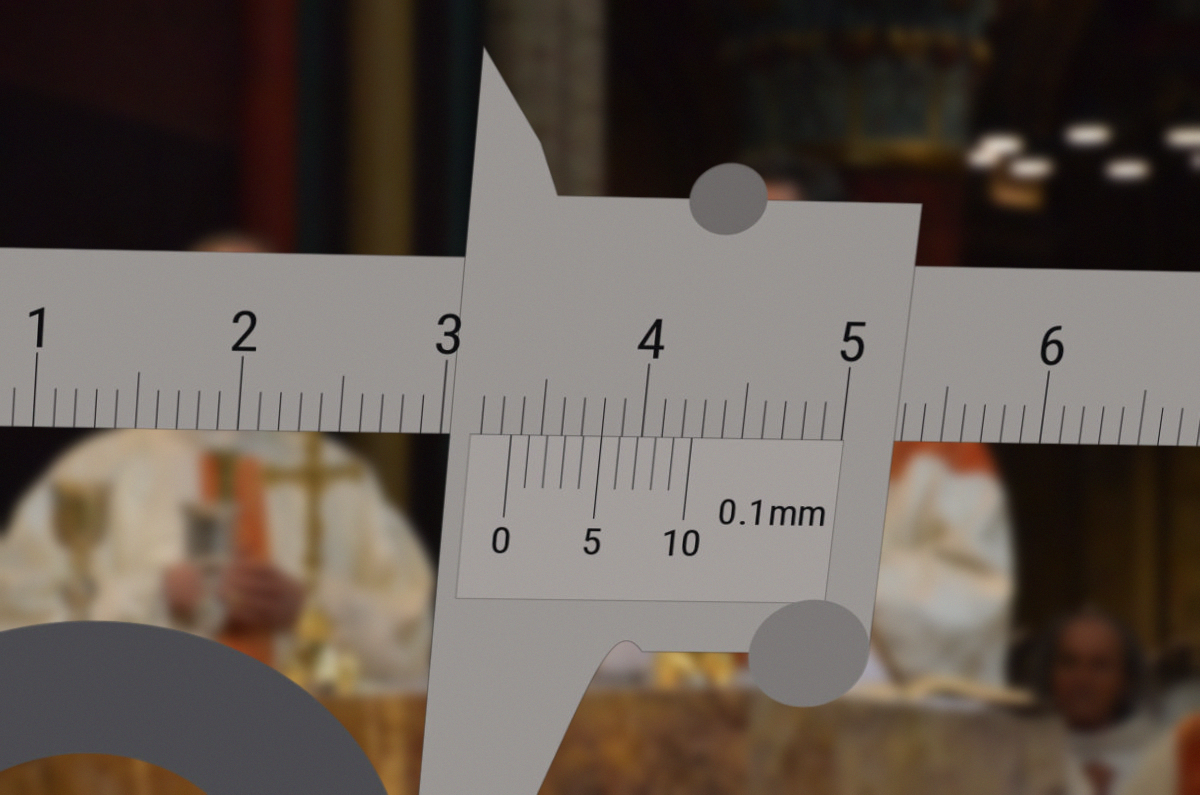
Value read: 33.5,mm
